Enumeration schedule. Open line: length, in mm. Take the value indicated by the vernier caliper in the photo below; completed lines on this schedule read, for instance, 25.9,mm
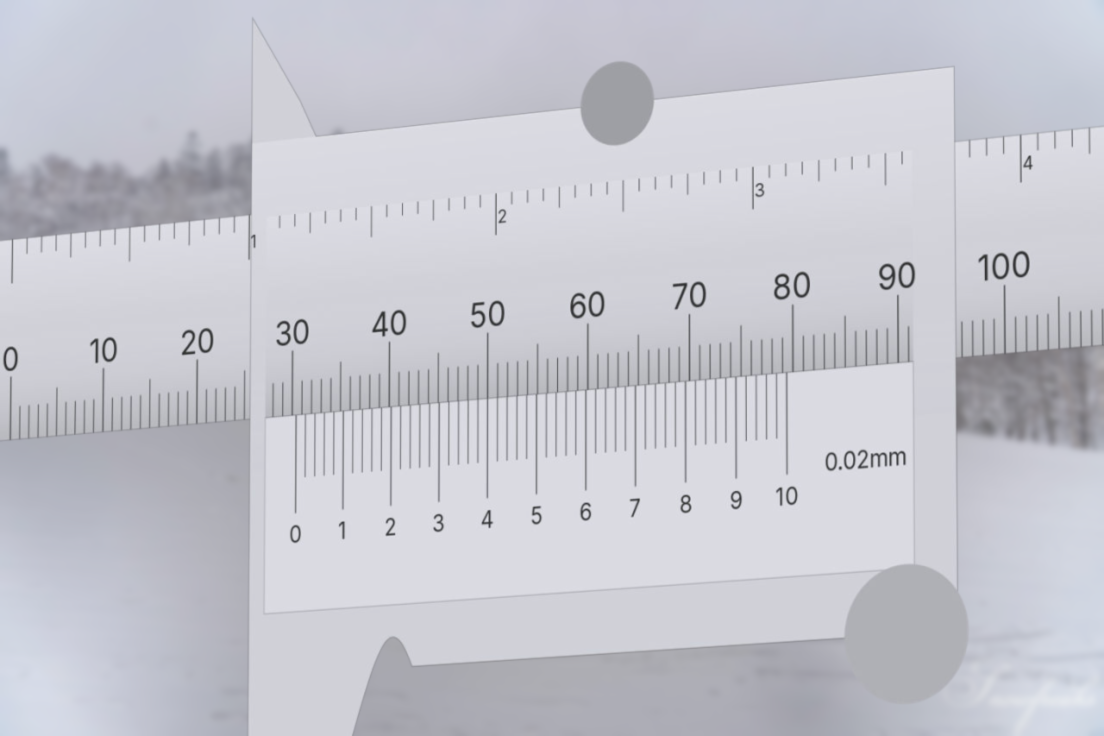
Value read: 30.4,mm
